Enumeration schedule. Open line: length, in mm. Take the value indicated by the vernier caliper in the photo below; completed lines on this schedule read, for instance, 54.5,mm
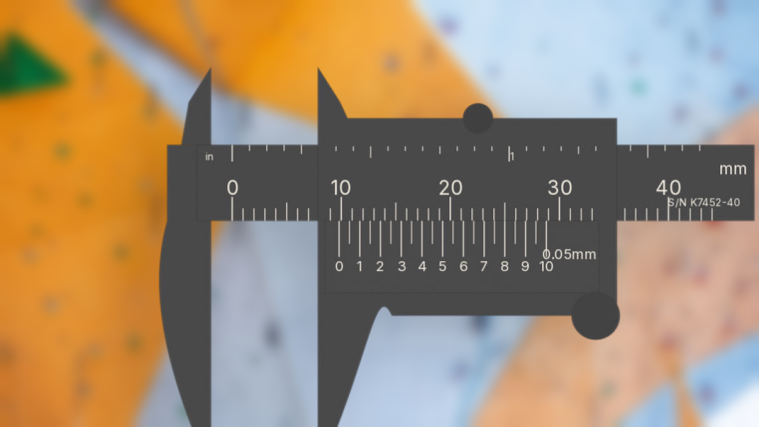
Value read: 9.8,mm
